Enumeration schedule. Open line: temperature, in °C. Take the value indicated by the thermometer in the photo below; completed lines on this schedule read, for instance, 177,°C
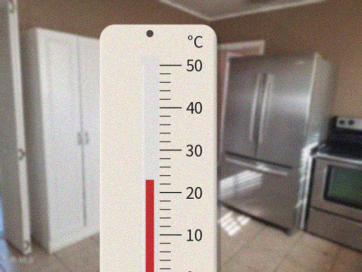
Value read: 23,°C
